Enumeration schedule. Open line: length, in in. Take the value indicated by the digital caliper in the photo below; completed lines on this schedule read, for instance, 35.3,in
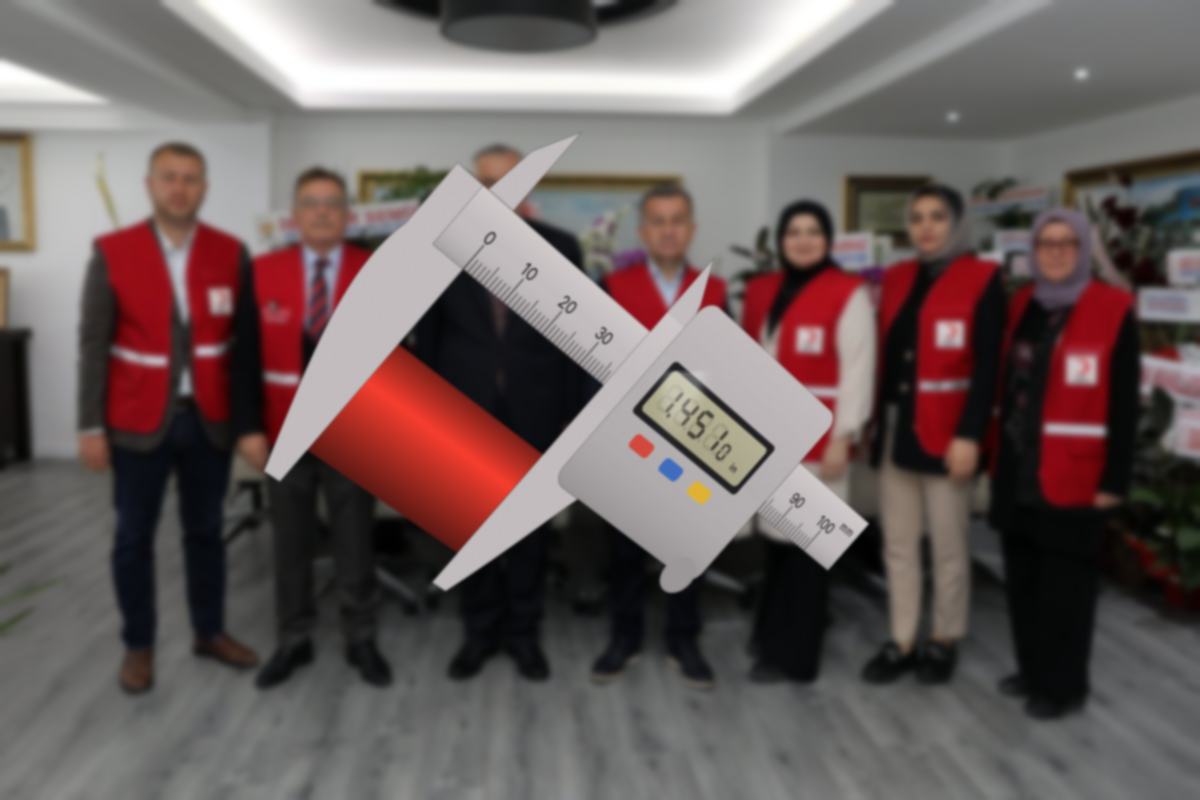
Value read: 1.4510,in
